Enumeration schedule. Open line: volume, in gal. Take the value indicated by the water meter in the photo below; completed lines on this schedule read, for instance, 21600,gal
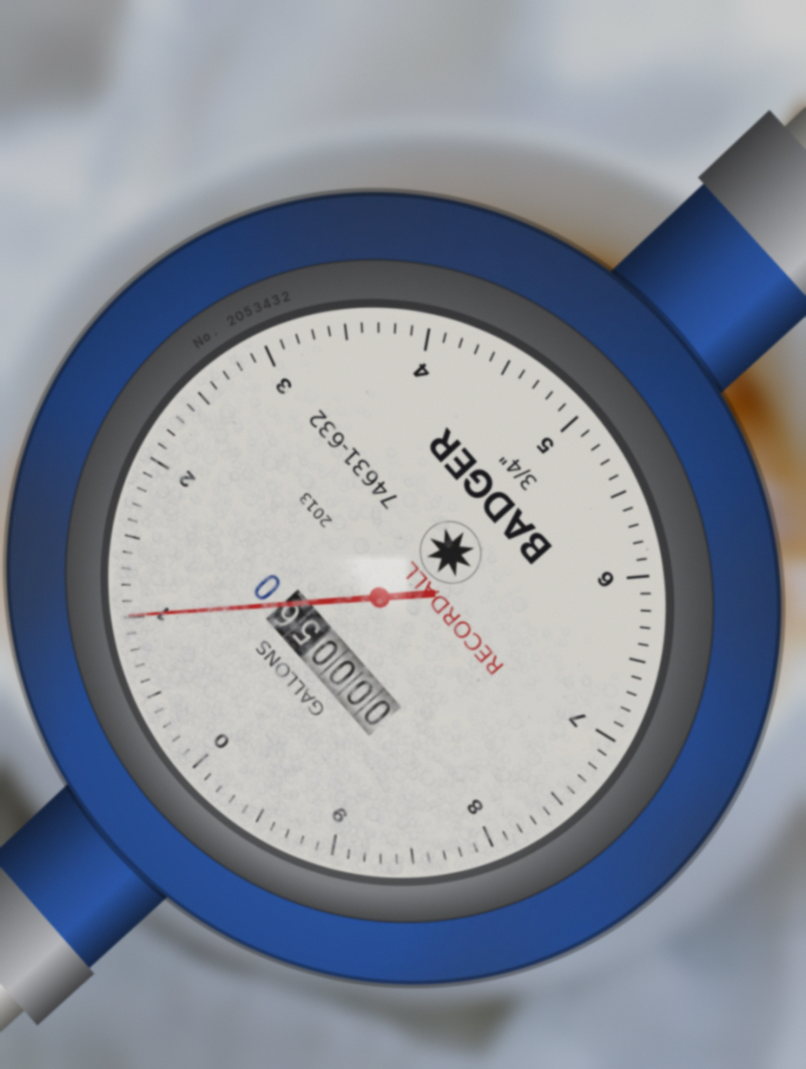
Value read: 561.0,gal
